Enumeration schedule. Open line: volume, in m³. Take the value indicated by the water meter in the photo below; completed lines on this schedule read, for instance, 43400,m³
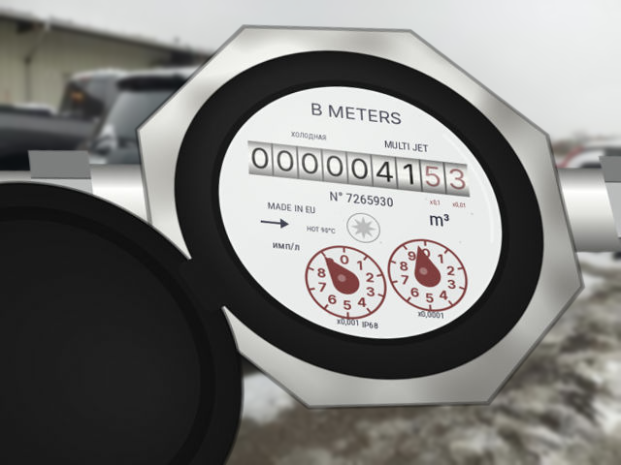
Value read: 41.5389,m³
